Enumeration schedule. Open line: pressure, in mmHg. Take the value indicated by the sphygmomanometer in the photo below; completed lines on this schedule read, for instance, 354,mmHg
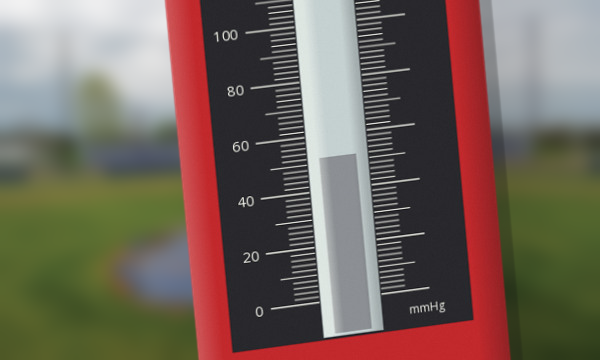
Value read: 52,mmHg
